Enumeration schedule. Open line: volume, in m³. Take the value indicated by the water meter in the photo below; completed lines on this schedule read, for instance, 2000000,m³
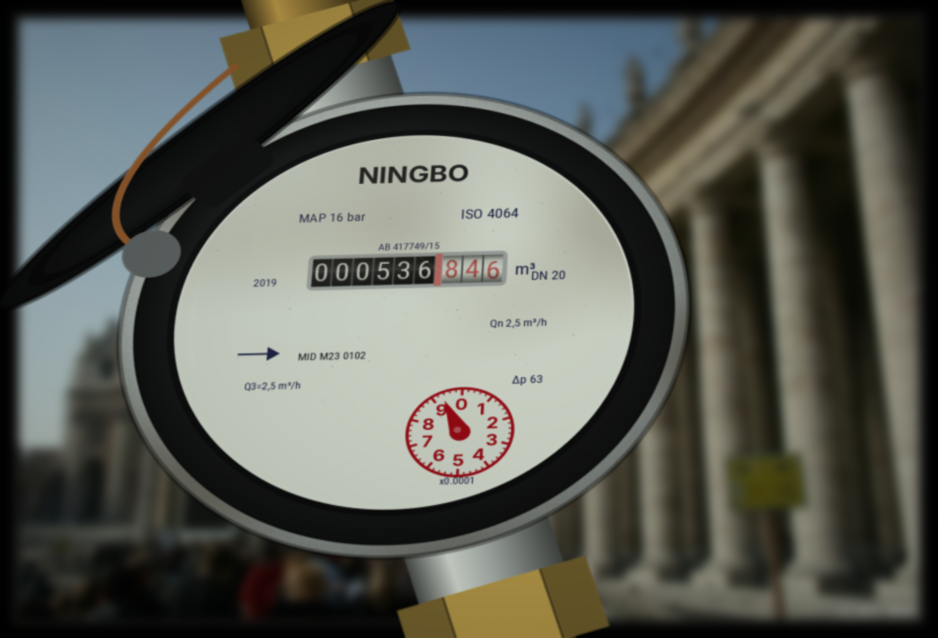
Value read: 536.8459,m³
